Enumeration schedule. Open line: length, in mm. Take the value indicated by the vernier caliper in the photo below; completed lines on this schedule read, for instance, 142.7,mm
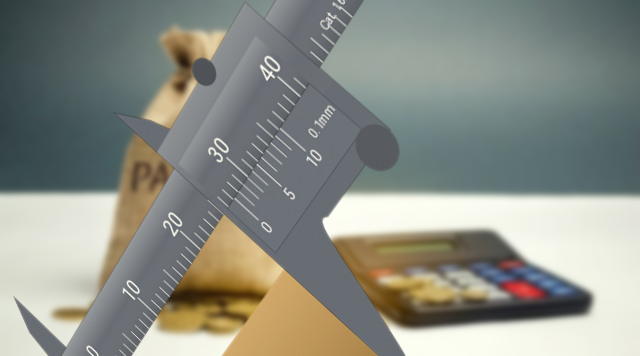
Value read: 27.2,mm
